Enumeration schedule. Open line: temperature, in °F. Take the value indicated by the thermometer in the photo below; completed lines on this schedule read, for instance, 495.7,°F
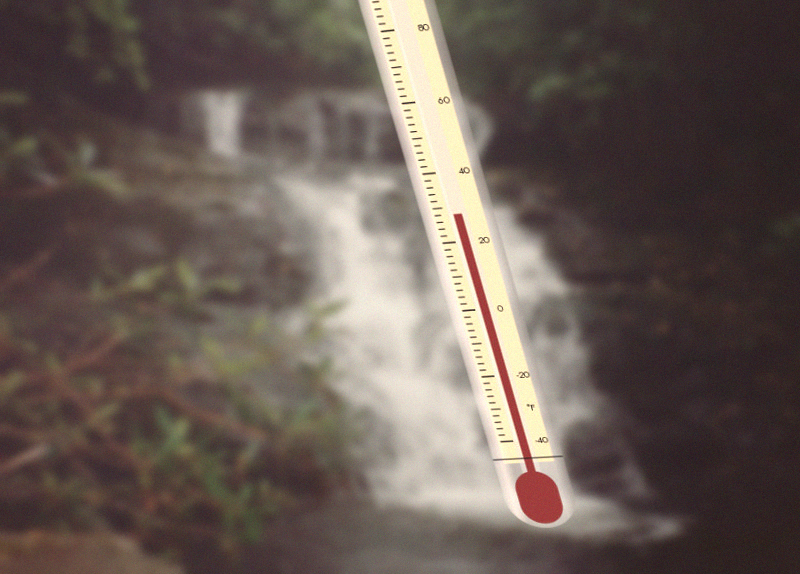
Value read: 28,°F
